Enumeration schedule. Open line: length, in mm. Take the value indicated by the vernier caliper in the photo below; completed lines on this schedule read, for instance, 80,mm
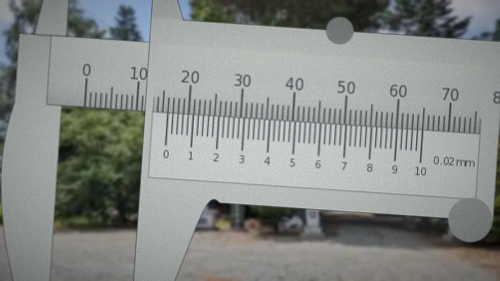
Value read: 16.0,mm
